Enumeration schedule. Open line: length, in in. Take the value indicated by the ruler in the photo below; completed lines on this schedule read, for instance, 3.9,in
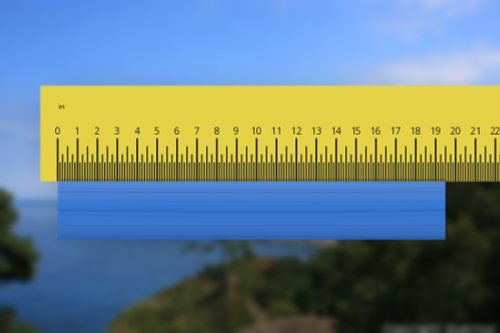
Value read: 19.5,in
